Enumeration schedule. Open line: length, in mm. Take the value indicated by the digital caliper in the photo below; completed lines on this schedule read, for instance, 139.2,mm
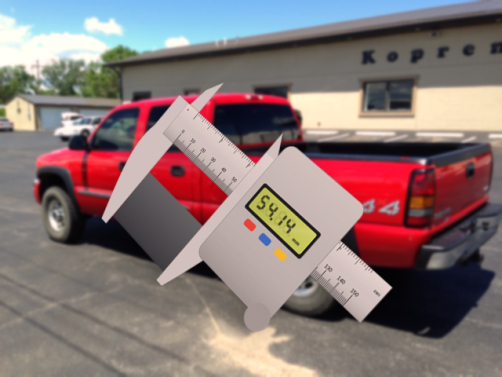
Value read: 54.14,mm
